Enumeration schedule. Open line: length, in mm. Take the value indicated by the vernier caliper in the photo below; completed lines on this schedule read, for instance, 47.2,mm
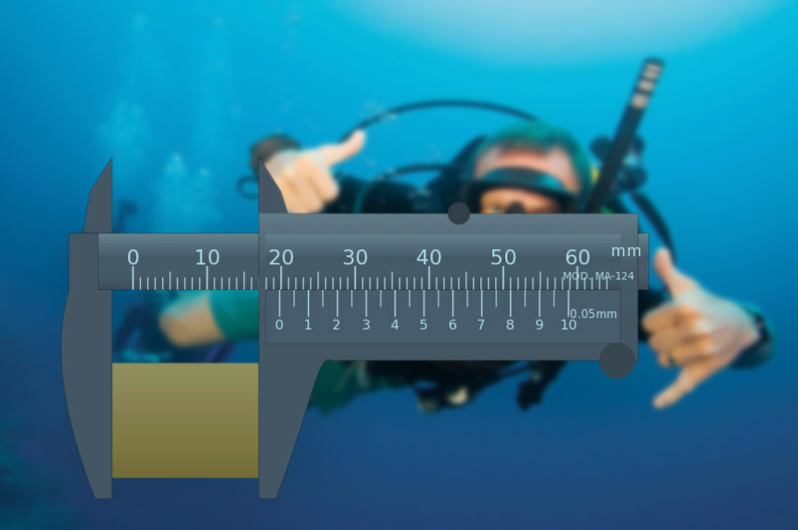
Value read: 19.8,mm
